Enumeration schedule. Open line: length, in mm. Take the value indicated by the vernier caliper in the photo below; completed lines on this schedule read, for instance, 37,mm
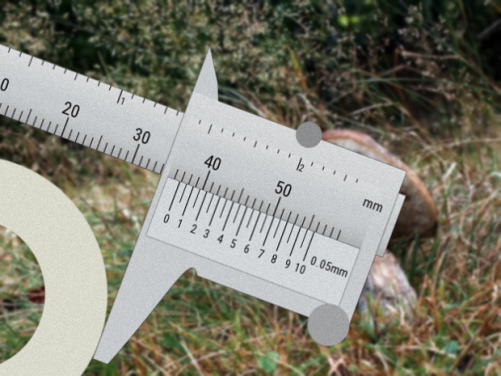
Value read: 36.8,mm
